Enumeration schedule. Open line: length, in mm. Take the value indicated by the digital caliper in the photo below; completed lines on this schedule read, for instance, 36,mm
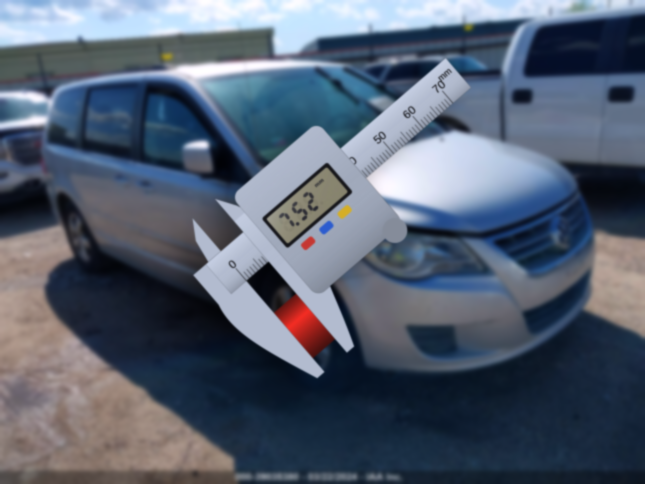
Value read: 7.52,mm
